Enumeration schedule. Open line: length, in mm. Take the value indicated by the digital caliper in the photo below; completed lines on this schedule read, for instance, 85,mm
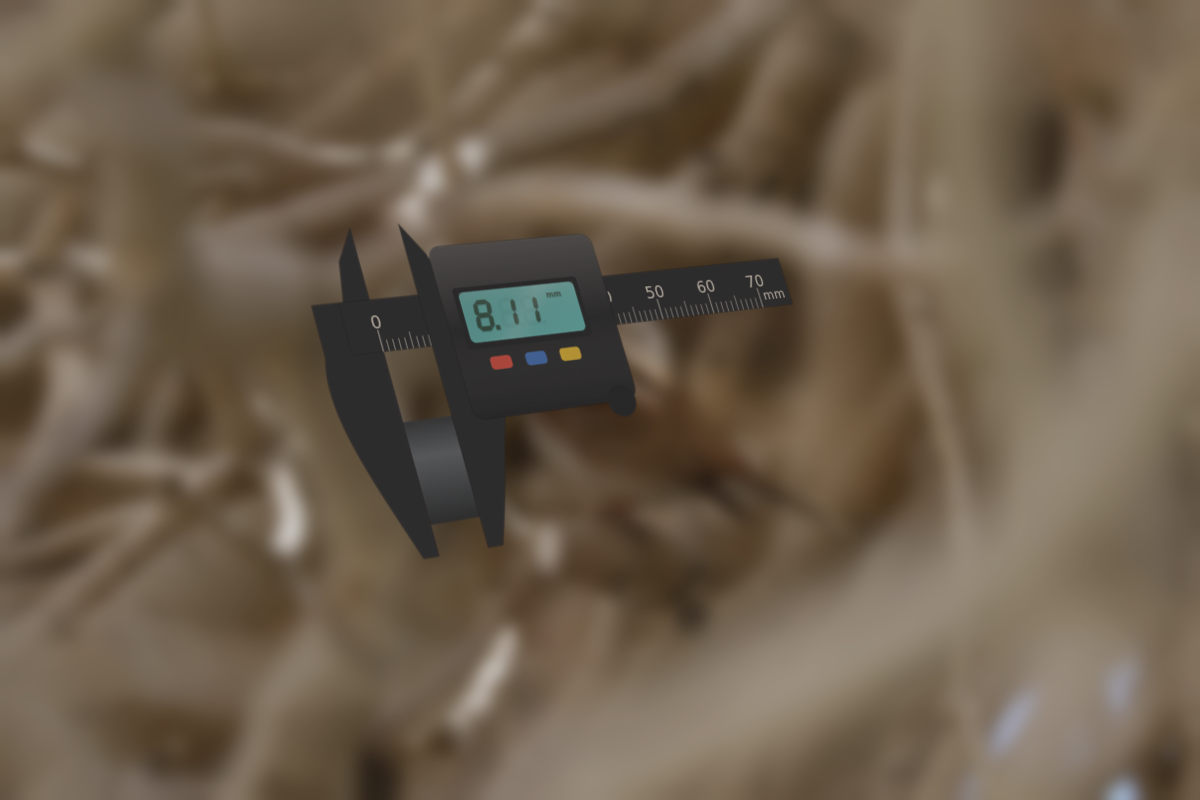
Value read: 8.11,mm
